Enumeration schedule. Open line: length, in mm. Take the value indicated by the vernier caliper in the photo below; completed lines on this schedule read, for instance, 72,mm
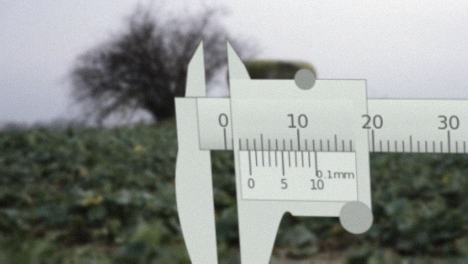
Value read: 3.2,mm
